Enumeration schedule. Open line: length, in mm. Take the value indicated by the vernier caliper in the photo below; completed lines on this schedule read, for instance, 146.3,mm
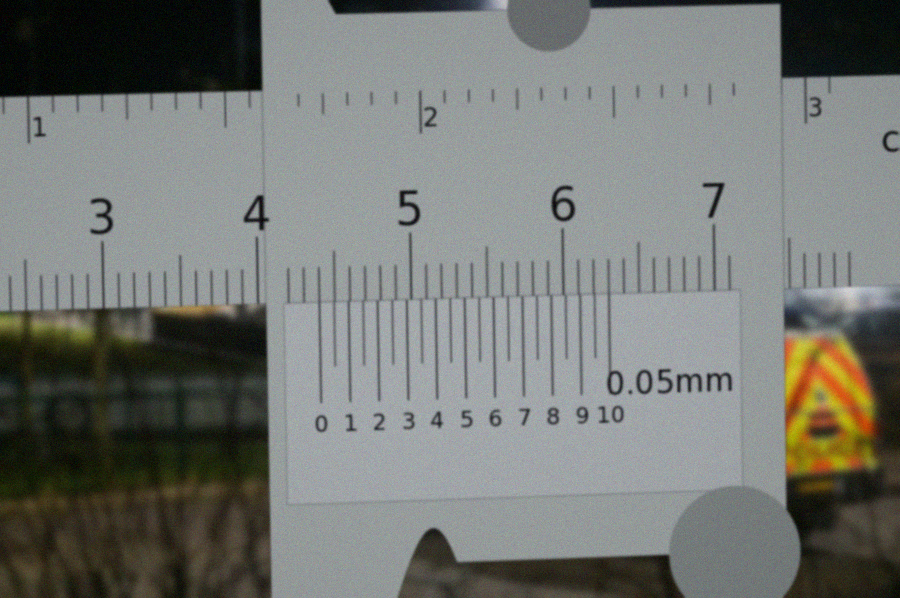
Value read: 44.0,mm
